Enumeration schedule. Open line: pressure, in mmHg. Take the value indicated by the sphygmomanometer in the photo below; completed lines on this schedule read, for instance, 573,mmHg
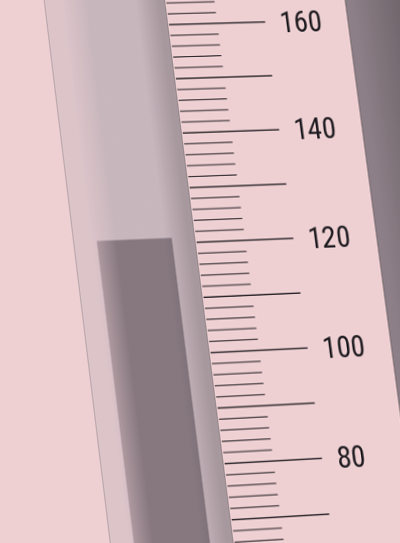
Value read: 121,mmHg
